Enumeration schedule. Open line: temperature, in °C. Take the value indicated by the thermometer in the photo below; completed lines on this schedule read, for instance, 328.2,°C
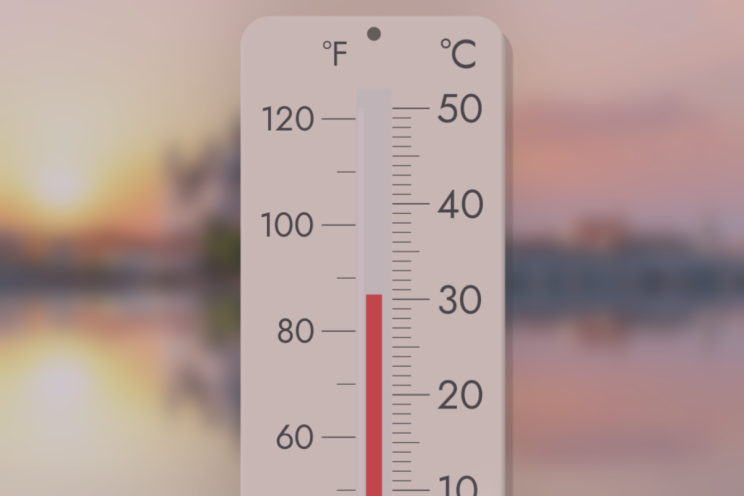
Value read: 30.5,°C
